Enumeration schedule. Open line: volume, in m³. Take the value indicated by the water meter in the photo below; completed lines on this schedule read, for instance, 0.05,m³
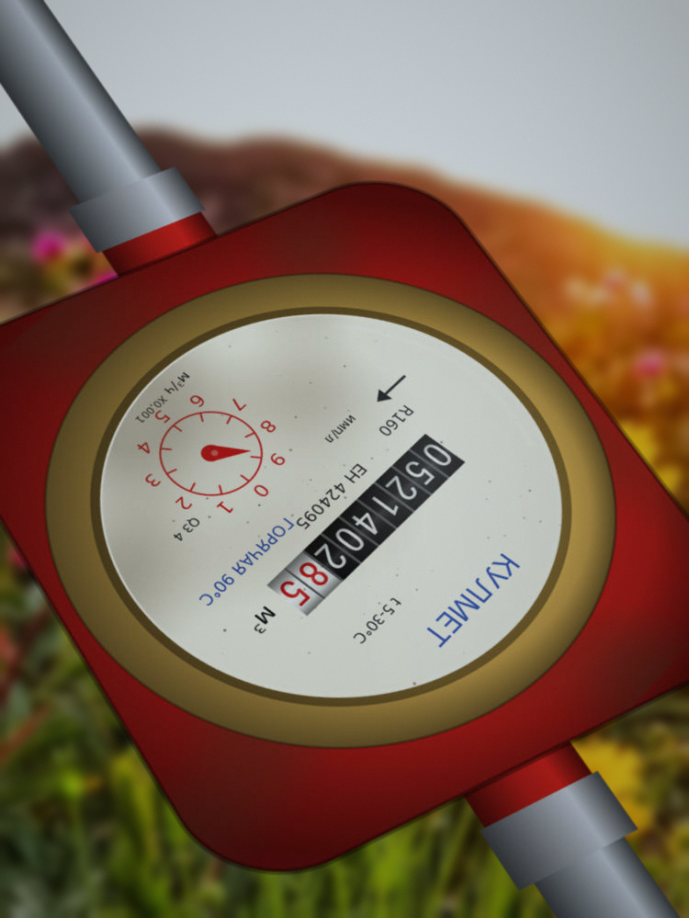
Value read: 521402.858,m³
